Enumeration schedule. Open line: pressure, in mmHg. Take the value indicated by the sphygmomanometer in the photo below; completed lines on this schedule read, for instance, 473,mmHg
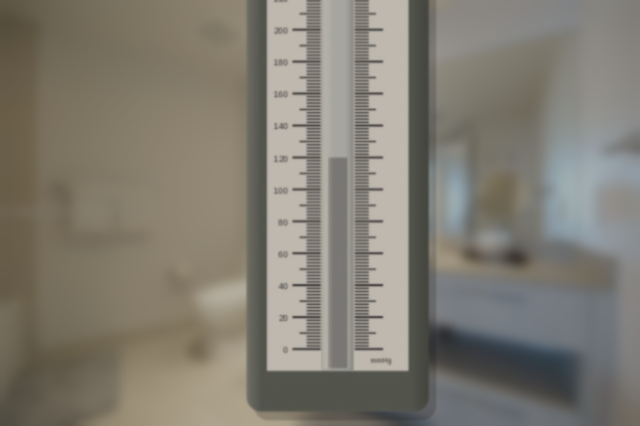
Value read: 120,mmHg
